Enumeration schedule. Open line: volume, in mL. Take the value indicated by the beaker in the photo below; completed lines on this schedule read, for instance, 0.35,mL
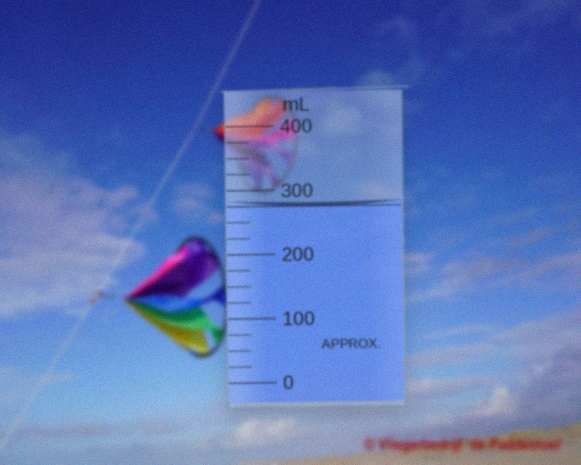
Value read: 275,mL
